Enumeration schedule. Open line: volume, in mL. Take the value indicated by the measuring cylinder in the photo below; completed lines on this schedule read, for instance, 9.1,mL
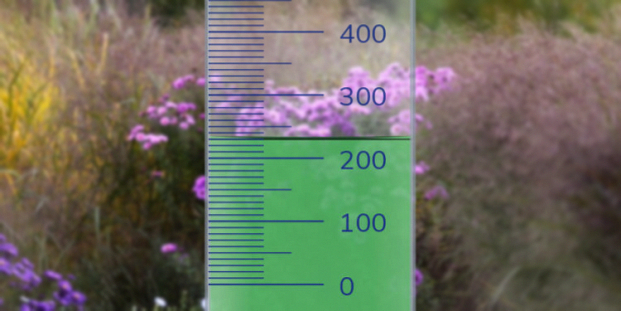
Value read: 230,mL
